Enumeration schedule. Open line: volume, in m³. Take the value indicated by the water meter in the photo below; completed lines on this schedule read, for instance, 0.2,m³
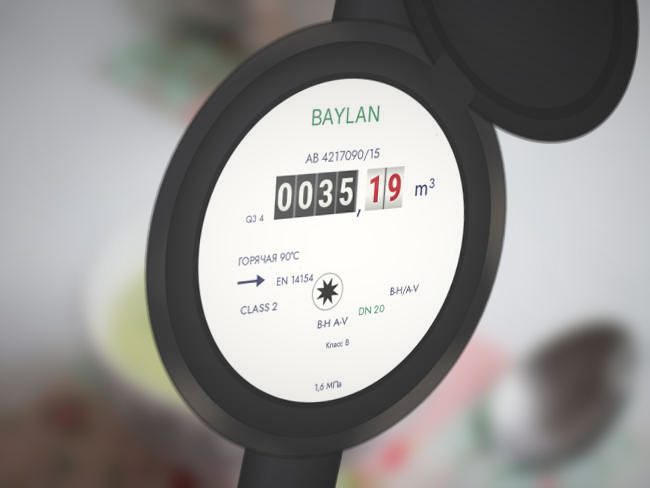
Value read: 35.19,m³
